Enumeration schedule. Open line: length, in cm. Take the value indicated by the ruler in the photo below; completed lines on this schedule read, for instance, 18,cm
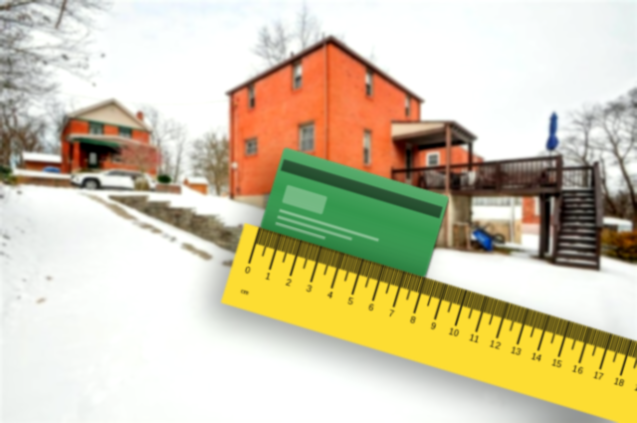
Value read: 8,cm
